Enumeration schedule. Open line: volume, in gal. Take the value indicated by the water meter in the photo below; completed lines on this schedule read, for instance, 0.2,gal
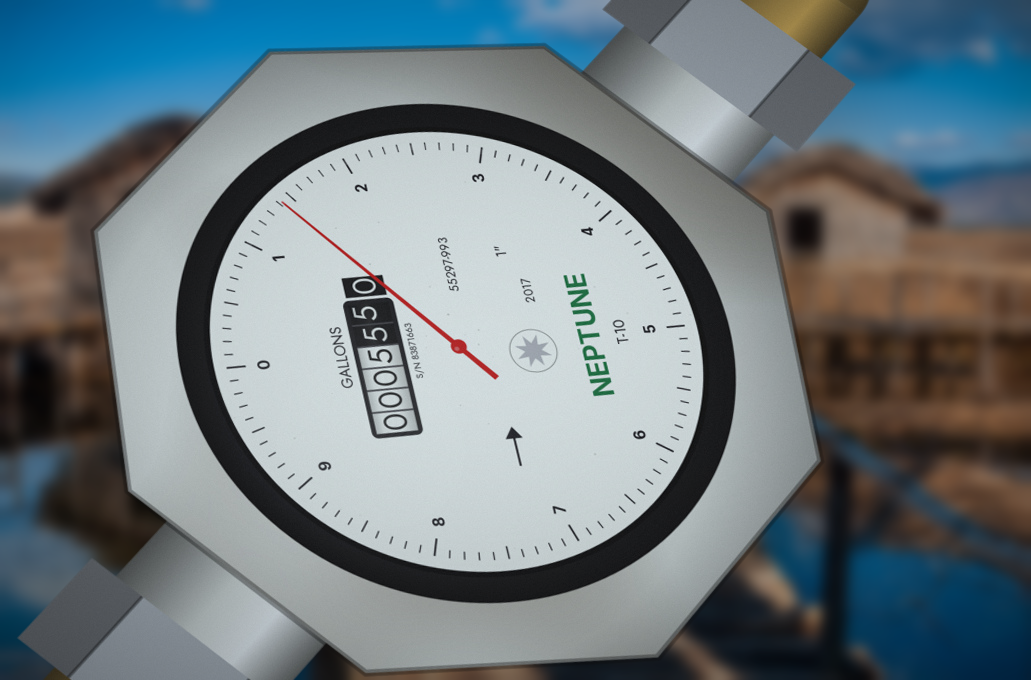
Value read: 5551.4,gal
